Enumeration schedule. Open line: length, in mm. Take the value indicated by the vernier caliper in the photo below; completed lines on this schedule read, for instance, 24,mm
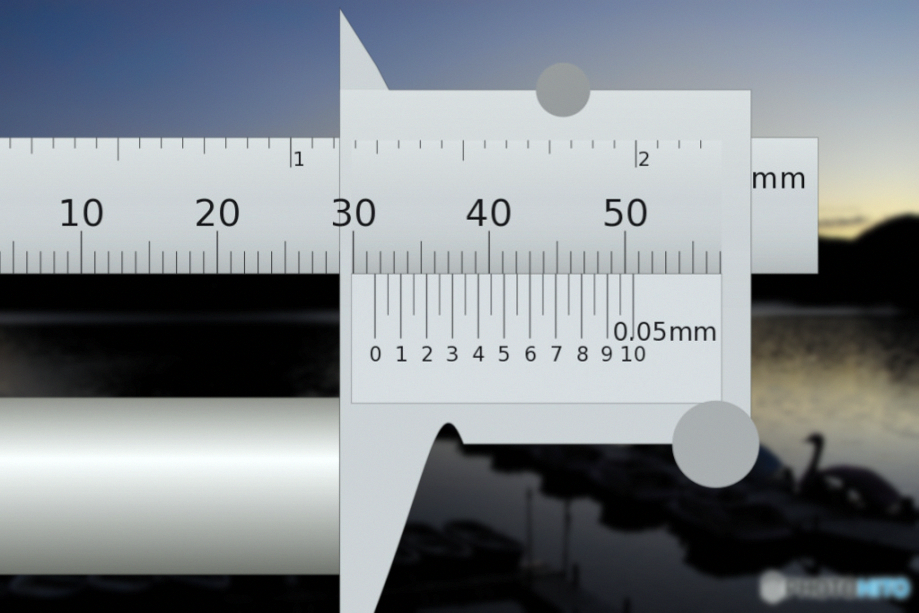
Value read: 31.6,mm
